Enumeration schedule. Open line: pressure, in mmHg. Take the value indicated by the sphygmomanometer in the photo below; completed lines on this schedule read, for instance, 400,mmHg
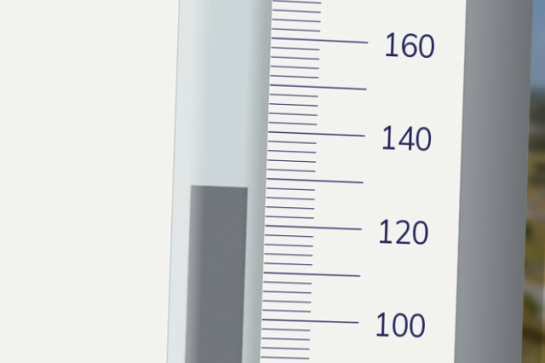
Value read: 128,mmHg
